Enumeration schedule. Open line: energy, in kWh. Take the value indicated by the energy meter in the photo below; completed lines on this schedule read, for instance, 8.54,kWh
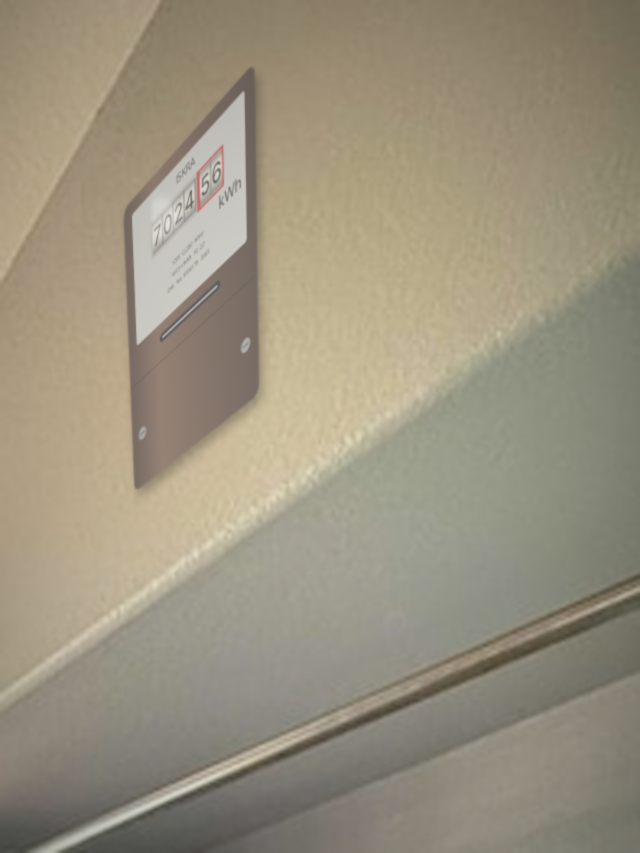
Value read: 7024.56,kWh
